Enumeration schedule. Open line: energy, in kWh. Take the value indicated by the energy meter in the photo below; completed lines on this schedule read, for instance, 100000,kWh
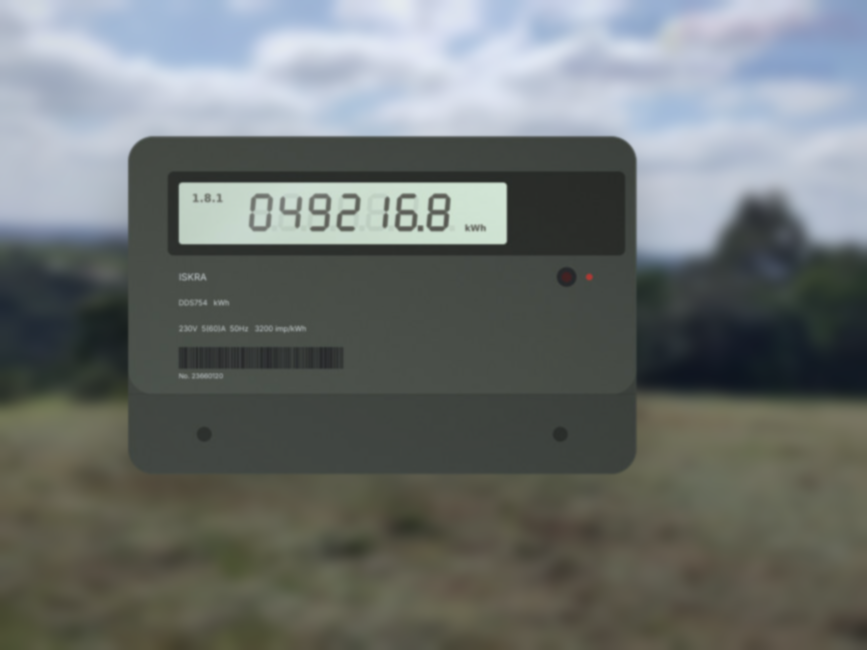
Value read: 49216.8,kWh
